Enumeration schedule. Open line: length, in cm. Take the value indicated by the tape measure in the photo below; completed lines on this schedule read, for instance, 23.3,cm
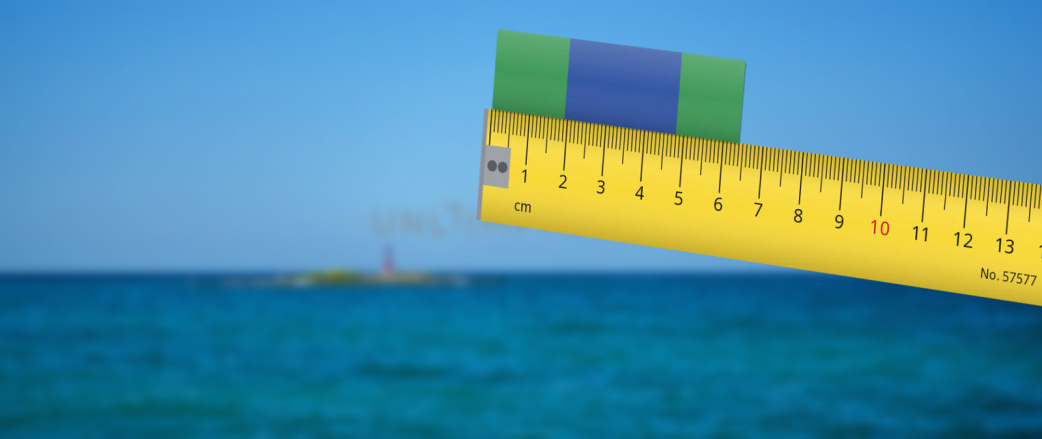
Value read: 6.4,cm
